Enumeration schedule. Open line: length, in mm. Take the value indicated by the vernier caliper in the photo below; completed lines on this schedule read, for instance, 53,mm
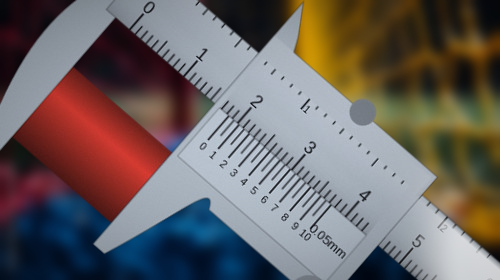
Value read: 18.4,mm
